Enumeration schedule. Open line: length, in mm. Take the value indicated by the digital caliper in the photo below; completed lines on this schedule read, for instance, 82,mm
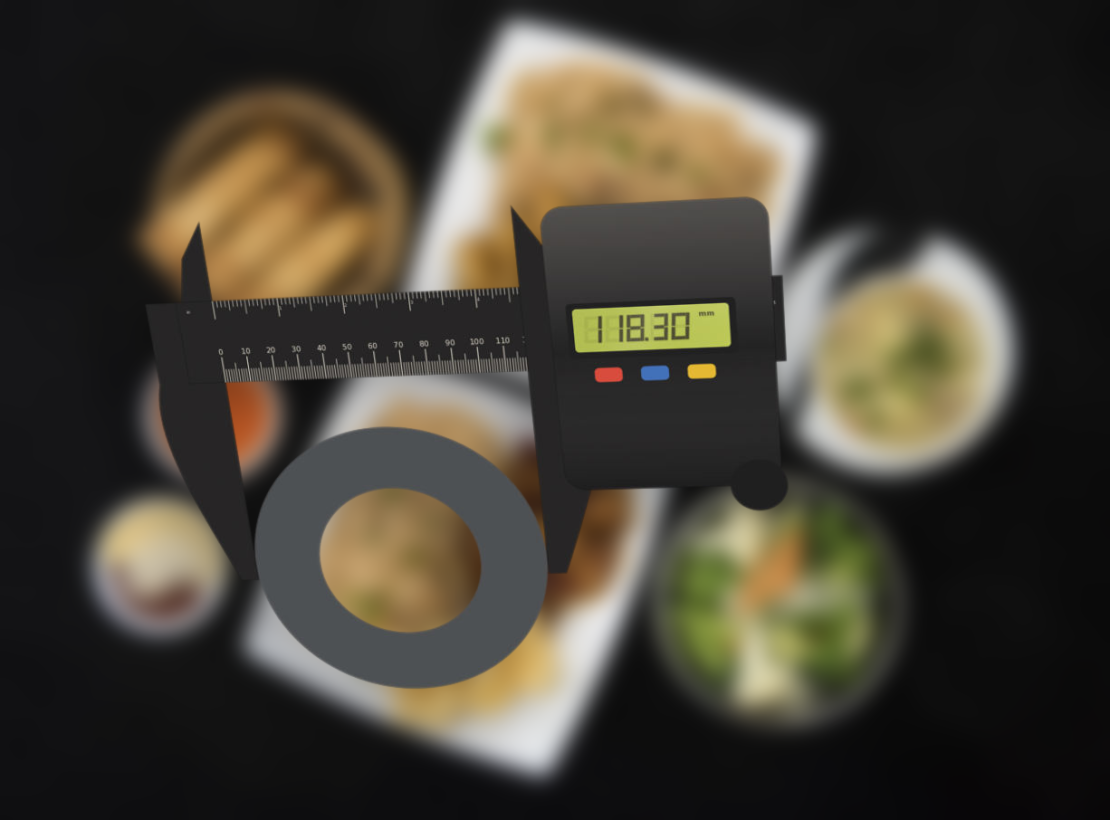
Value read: 118.30,mm
